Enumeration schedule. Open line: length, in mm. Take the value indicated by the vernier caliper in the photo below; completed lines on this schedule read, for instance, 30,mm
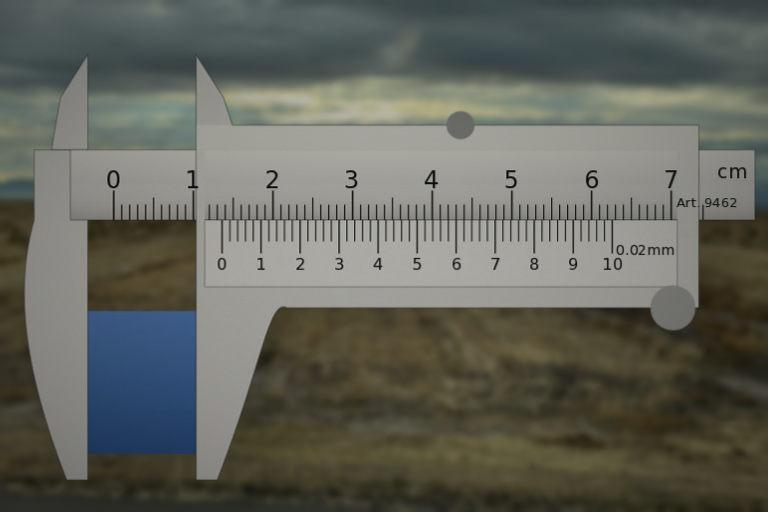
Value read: 13.6,mm
